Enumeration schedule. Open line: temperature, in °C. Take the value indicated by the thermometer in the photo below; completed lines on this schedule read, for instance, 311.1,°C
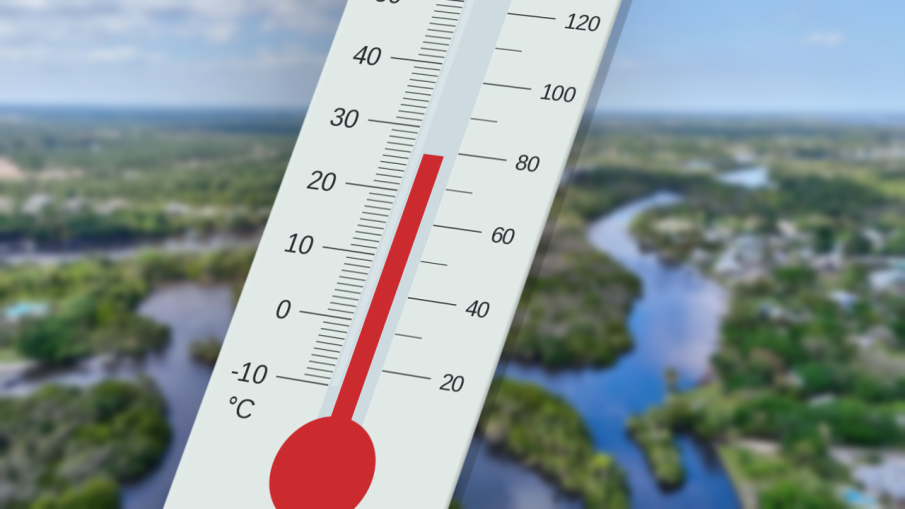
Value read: 26,°C
